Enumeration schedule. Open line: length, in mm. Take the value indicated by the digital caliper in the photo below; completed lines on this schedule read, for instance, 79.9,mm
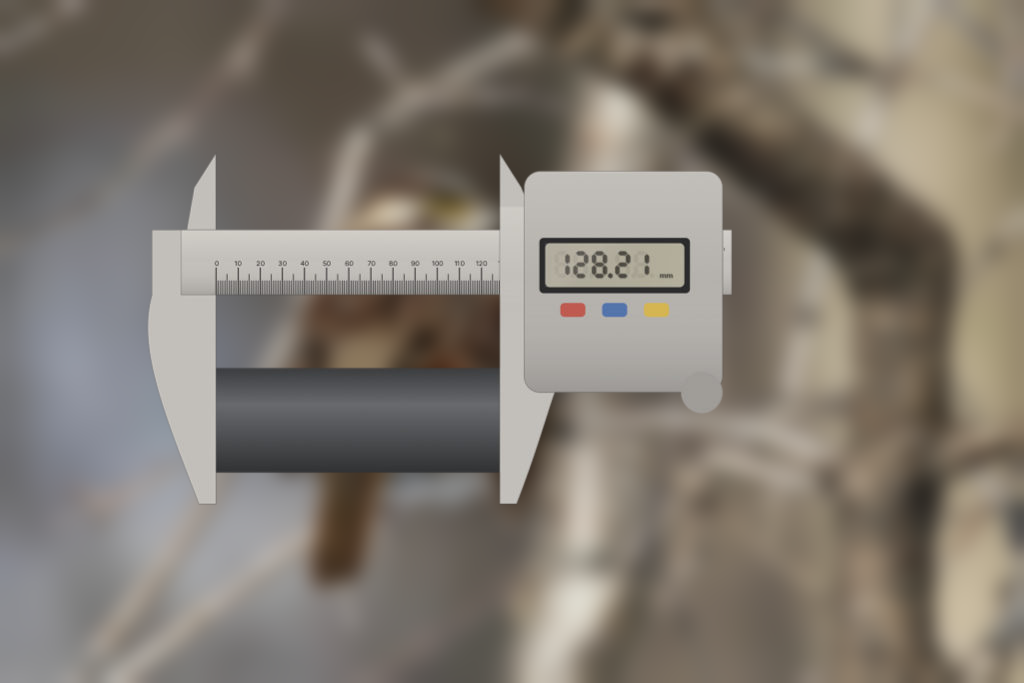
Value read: 128.21,mm
